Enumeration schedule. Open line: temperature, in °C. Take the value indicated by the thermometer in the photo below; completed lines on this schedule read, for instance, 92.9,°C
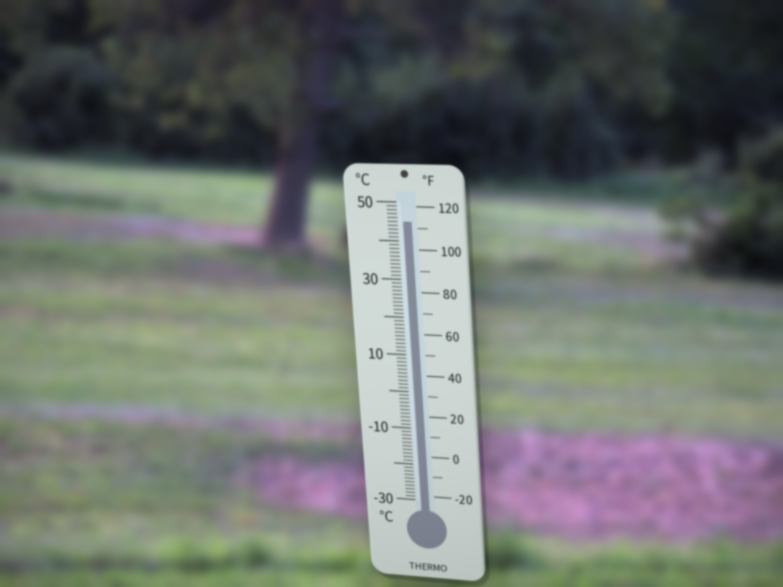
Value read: 45,°C
